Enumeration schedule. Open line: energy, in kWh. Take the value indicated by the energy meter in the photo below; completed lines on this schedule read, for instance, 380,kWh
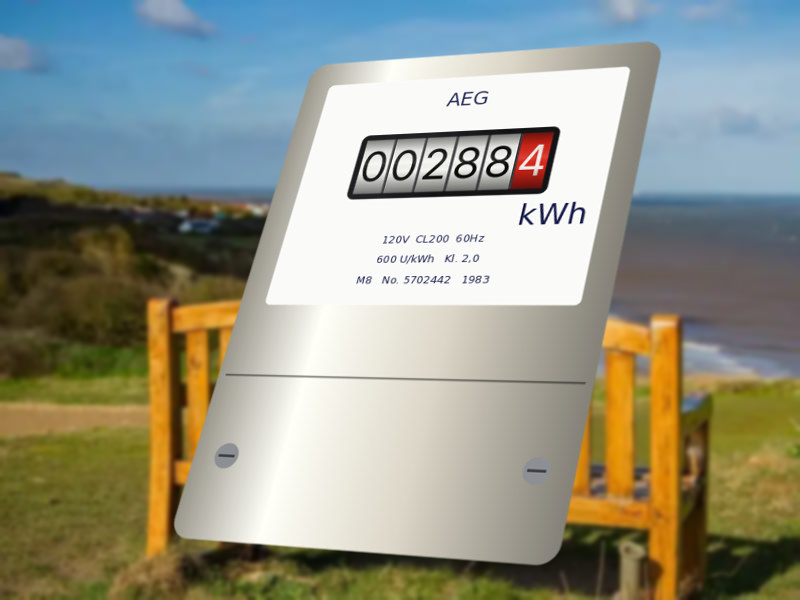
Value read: 288.4,kWh
